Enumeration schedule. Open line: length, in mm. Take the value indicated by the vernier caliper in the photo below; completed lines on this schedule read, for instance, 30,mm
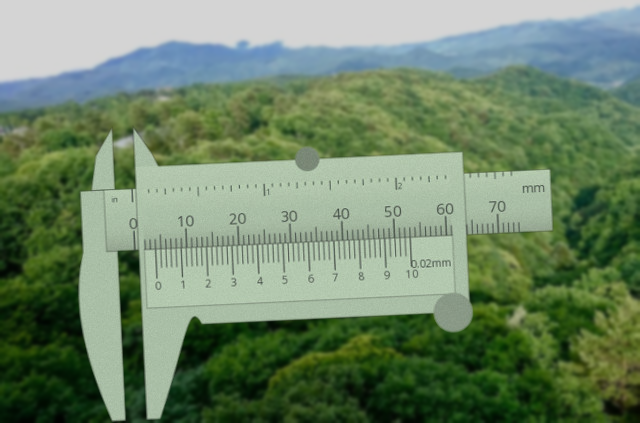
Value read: 4.0,mm
